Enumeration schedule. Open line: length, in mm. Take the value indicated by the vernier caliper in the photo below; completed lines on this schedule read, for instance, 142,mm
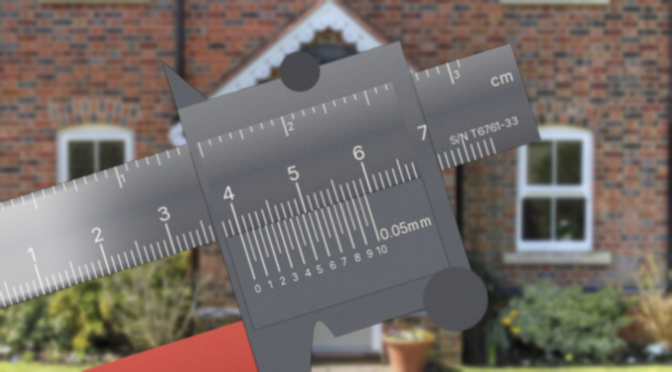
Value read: 40.0,mm
